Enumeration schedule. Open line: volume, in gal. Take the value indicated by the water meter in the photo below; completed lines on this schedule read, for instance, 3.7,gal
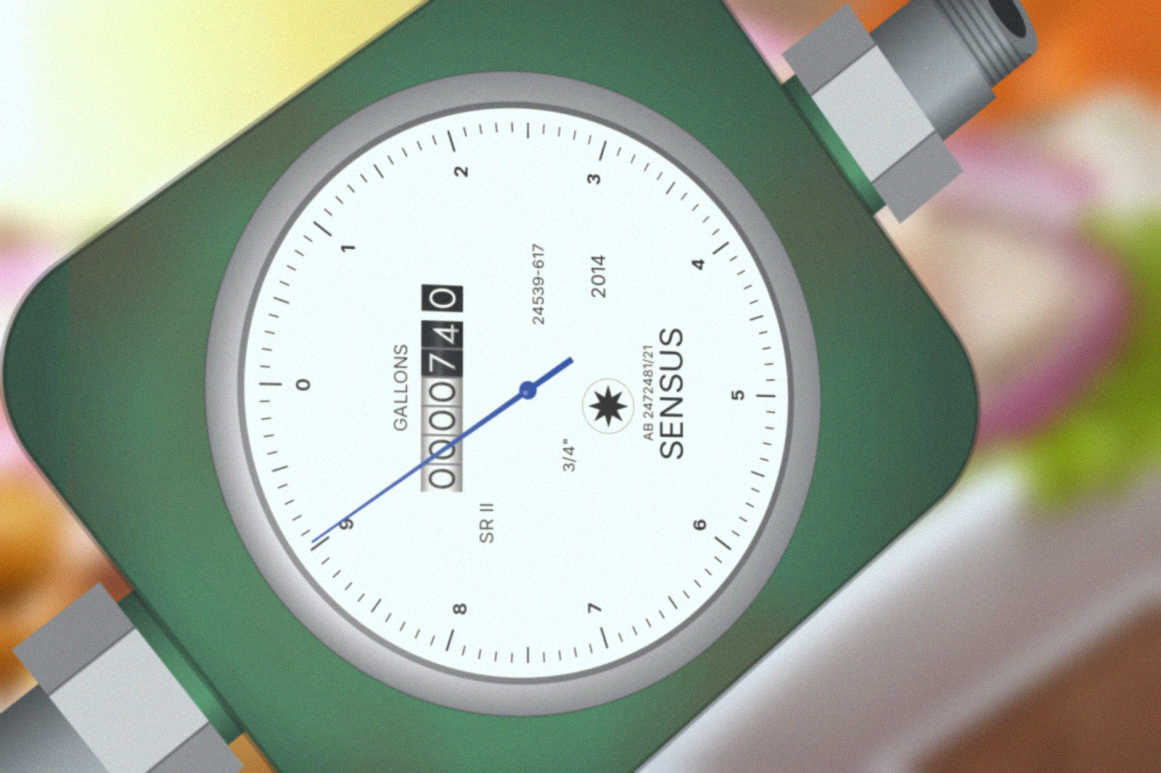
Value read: 739.0,gal
